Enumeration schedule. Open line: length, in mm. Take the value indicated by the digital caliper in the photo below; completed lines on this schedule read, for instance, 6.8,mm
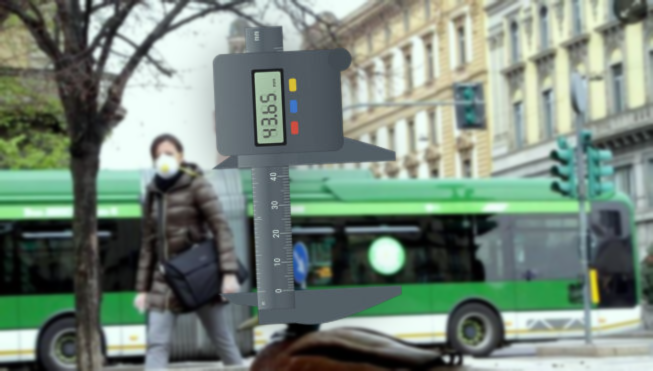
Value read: 43.65,mm
